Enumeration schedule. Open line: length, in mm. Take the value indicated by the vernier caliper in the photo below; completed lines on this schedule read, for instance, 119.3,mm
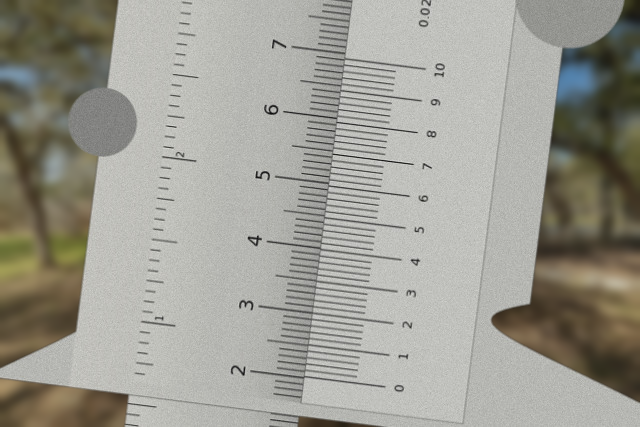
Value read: 20.2,mm
